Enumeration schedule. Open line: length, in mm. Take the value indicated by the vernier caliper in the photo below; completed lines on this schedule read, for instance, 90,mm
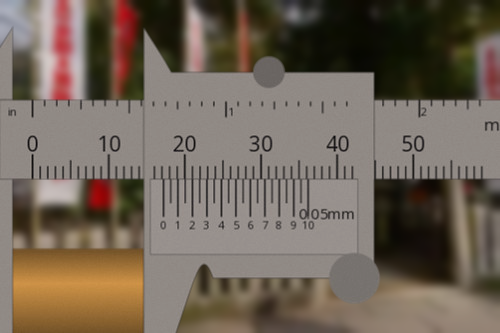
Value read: 17.2,mm
